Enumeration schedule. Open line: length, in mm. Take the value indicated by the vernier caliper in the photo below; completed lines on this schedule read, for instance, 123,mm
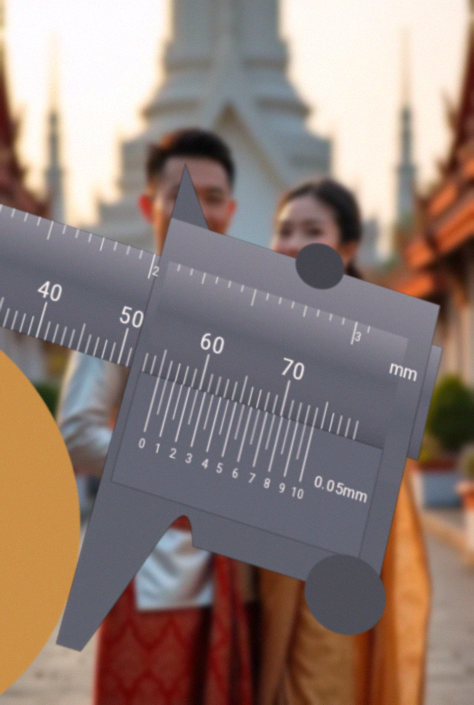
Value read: 55.0,mm
